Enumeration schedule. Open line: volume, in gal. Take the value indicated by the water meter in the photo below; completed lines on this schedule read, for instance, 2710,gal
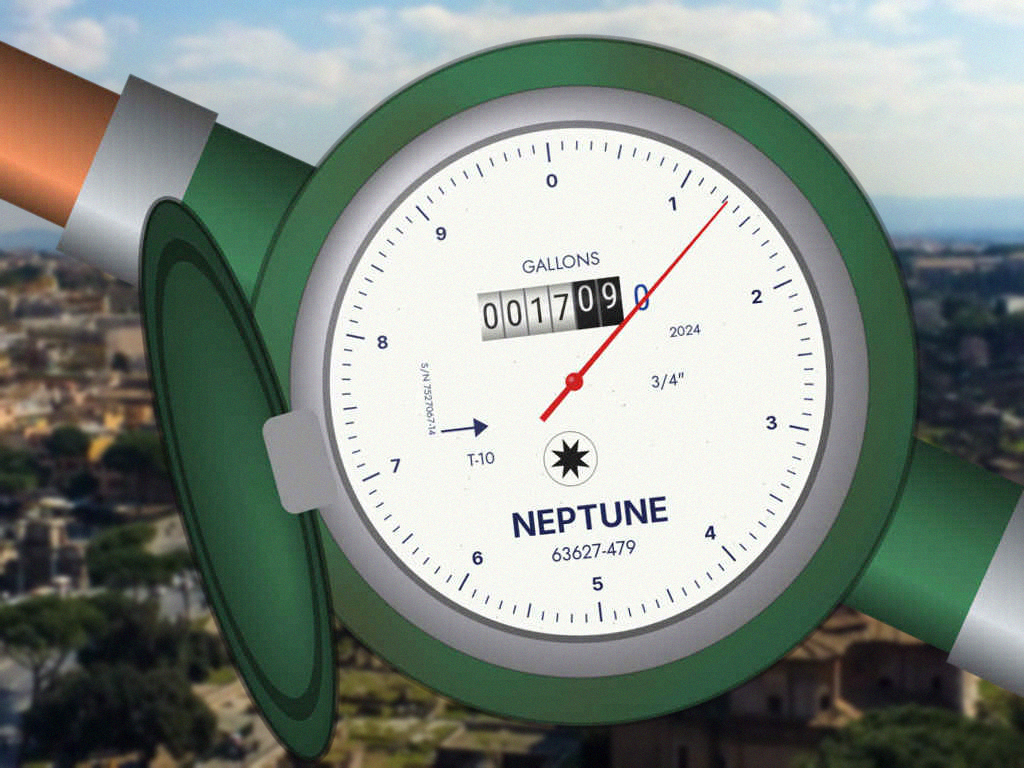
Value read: 17091.3,gal
